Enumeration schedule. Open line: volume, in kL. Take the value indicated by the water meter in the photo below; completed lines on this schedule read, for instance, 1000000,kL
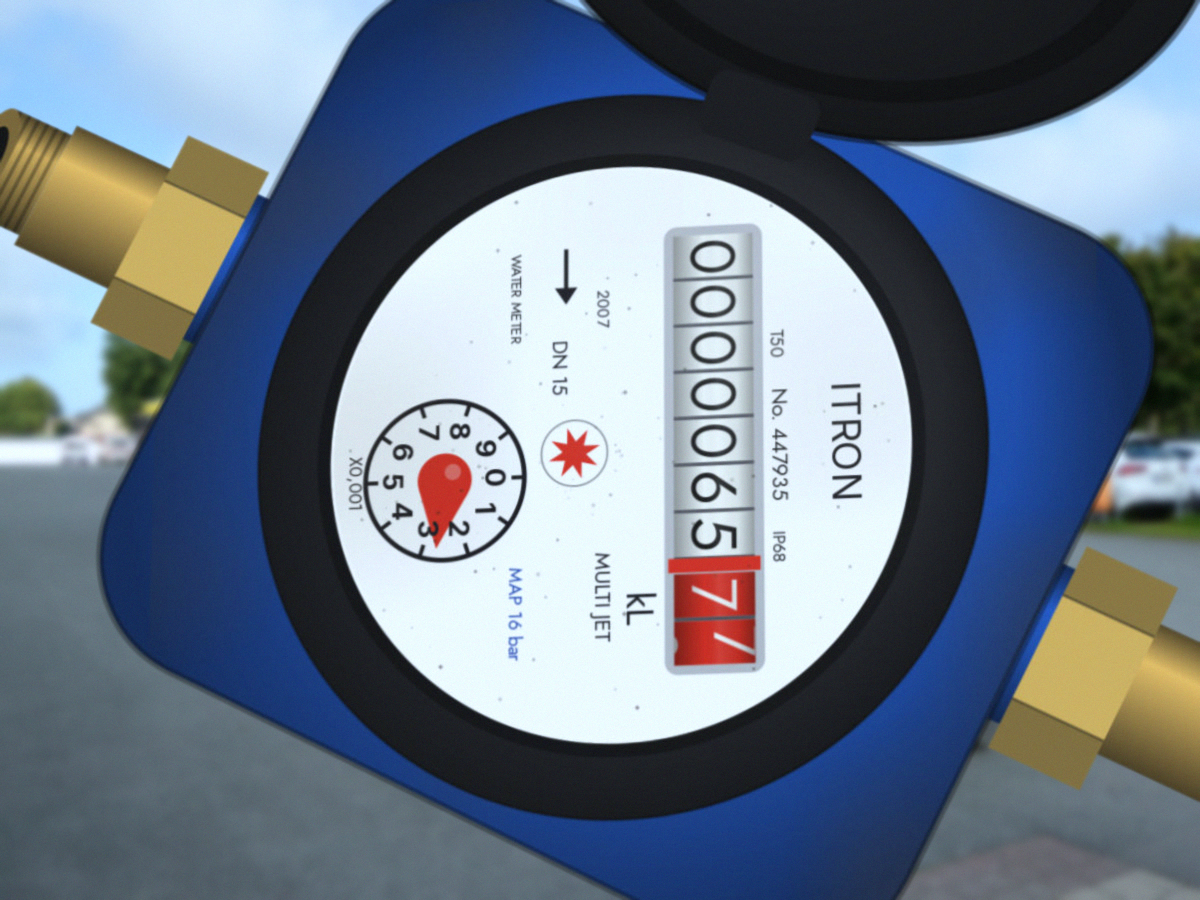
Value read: 65.772,kL
